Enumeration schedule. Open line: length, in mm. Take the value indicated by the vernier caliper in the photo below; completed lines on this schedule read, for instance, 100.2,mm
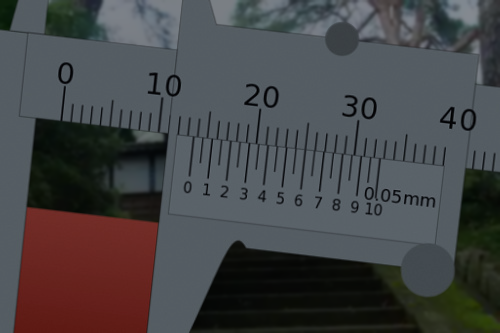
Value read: 13.6,mm
